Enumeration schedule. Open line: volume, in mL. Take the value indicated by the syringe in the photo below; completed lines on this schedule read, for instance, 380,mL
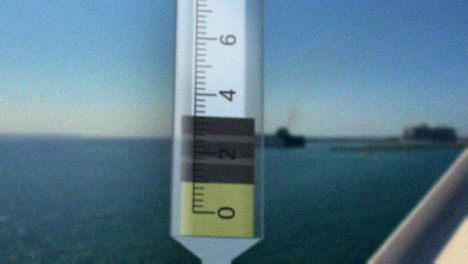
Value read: 1,mL
